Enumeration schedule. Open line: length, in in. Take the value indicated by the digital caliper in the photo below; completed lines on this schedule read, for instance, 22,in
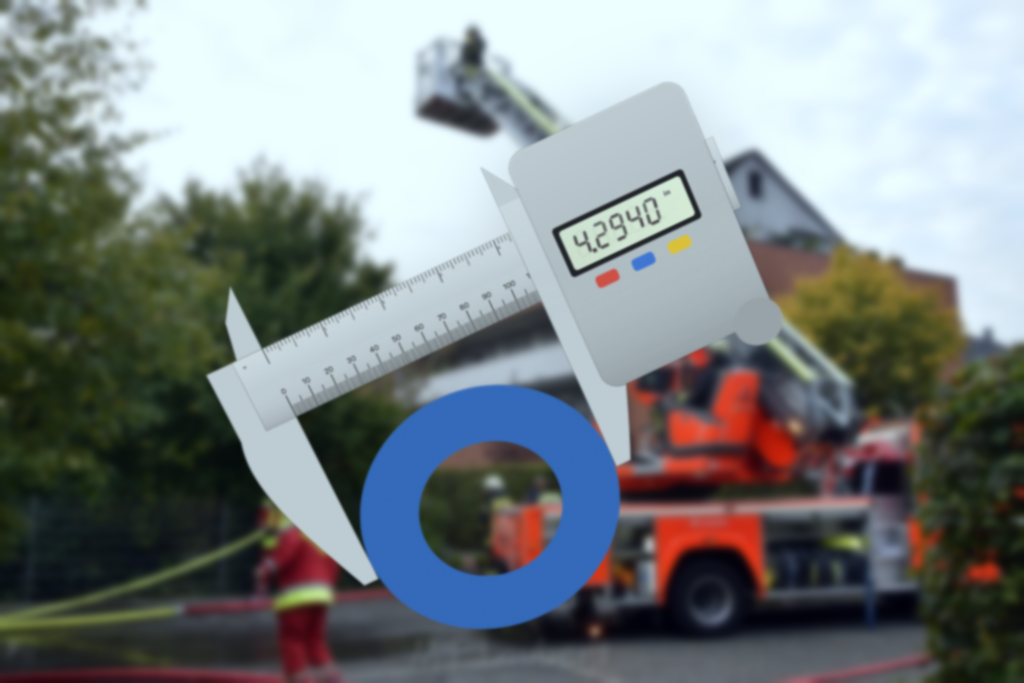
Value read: 4.2940,in
